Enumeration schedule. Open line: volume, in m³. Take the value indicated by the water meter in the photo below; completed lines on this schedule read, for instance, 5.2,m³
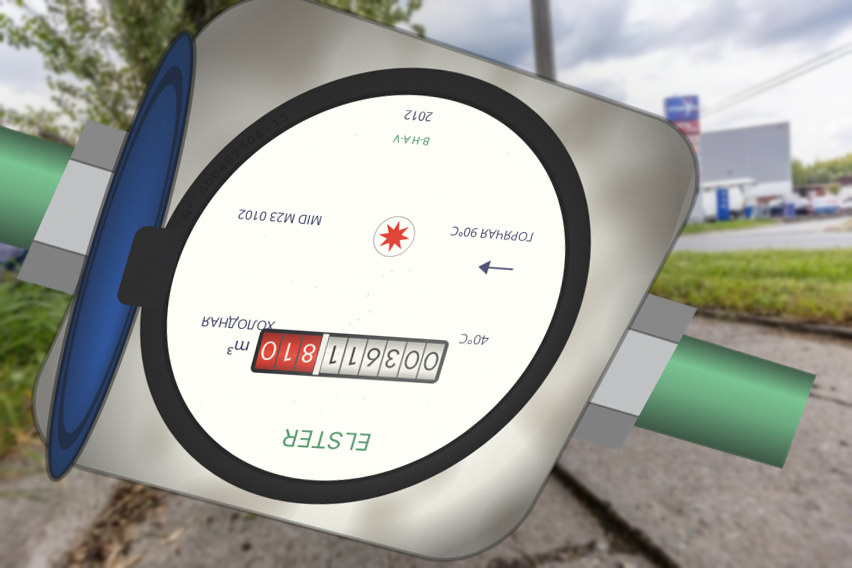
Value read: 3611.810,m³
